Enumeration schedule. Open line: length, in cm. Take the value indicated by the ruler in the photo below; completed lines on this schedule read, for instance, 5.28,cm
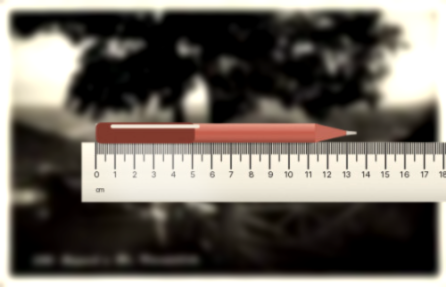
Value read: 13.5,cm
